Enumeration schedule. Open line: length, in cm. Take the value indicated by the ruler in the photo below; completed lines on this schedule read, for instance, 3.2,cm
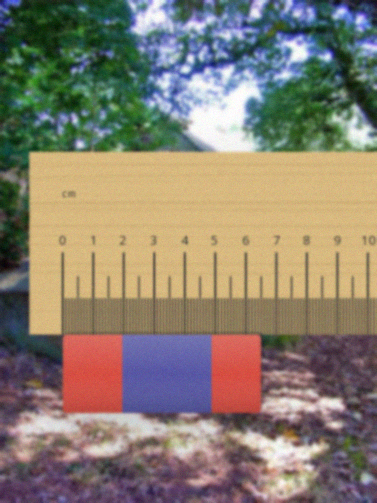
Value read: 6.5,cm
